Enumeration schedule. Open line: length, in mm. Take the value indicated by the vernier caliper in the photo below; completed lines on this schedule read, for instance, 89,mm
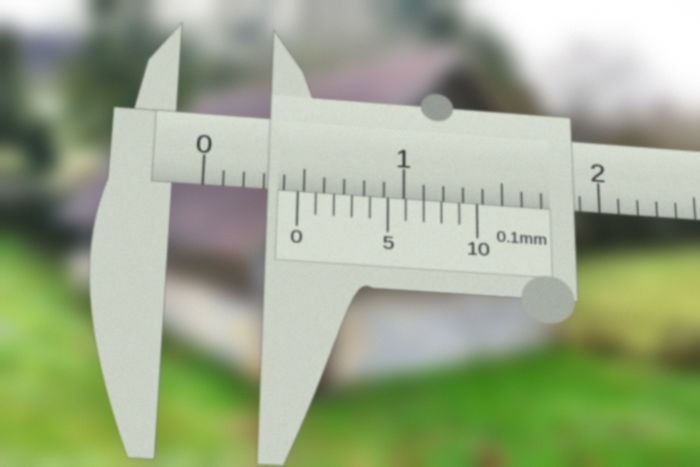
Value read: 4.7,mm
